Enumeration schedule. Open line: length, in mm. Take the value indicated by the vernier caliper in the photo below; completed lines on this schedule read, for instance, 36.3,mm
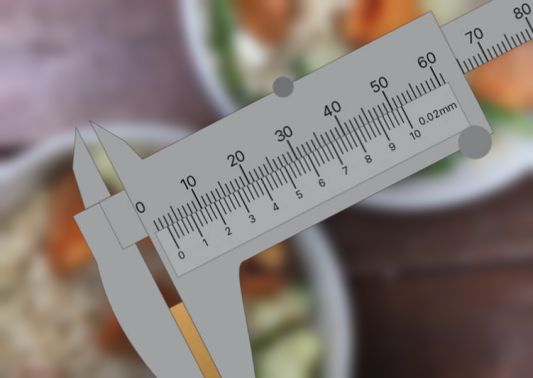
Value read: 2.8,mm
